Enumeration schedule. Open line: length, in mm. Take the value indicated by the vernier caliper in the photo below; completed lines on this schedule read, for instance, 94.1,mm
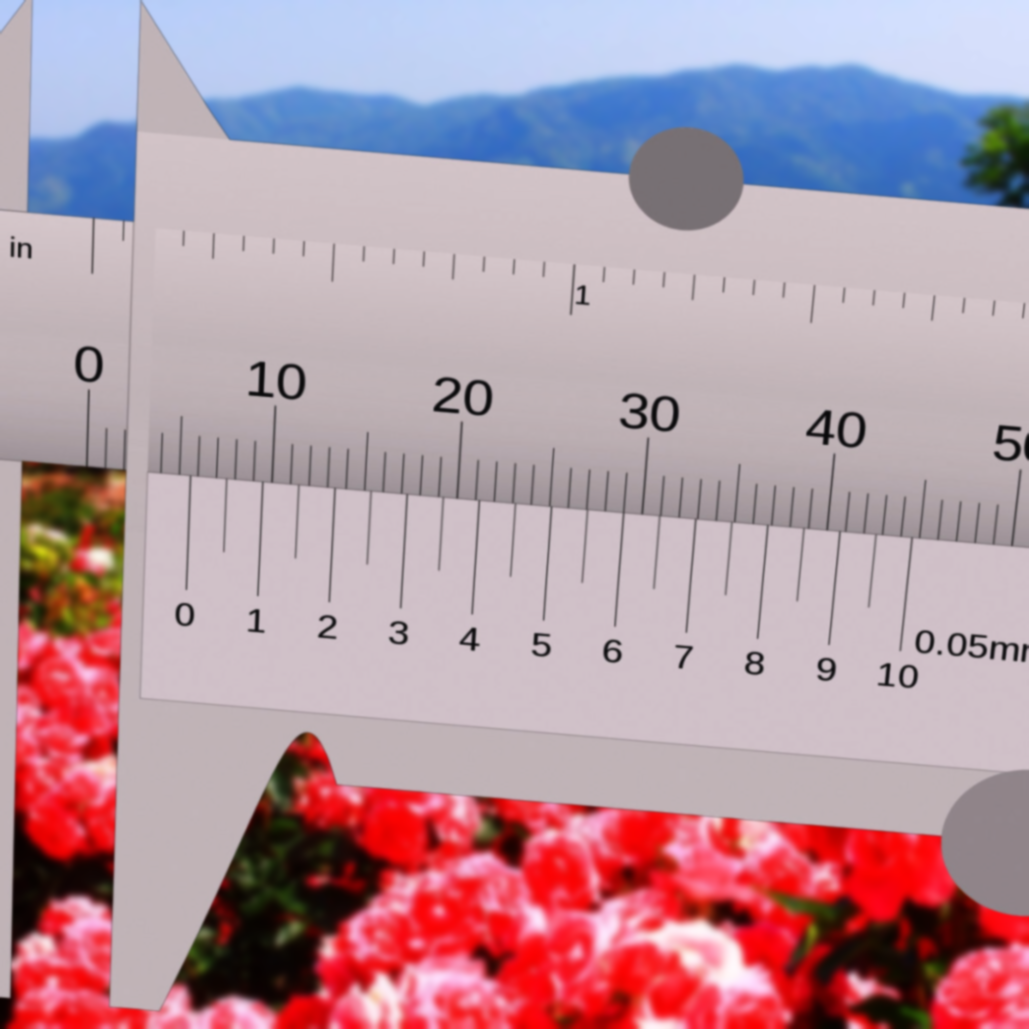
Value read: 5.6,mm
